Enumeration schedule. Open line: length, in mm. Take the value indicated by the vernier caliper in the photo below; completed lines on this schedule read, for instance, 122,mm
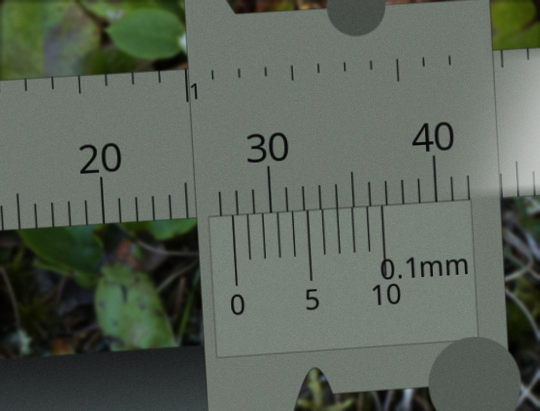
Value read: 27.7,mm
